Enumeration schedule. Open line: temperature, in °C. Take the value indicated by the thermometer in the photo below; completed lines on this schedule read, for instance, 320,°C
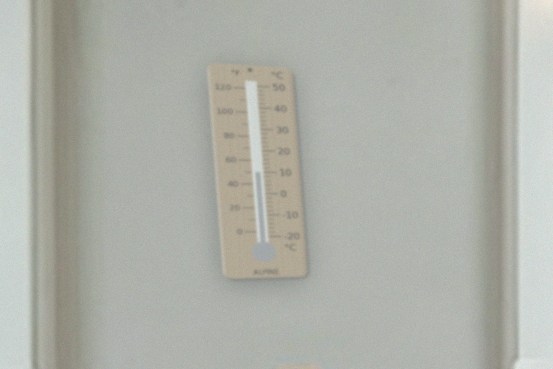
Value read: 10,°C
